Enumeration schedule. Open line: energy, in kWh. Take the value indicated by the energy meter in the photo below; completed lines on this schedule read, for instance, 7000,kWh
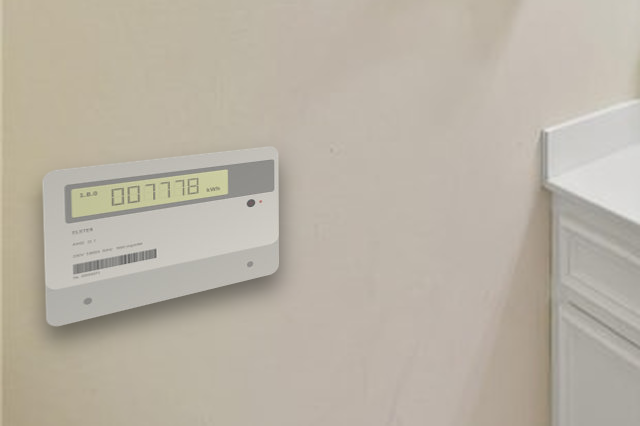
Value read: 7778,kWh
